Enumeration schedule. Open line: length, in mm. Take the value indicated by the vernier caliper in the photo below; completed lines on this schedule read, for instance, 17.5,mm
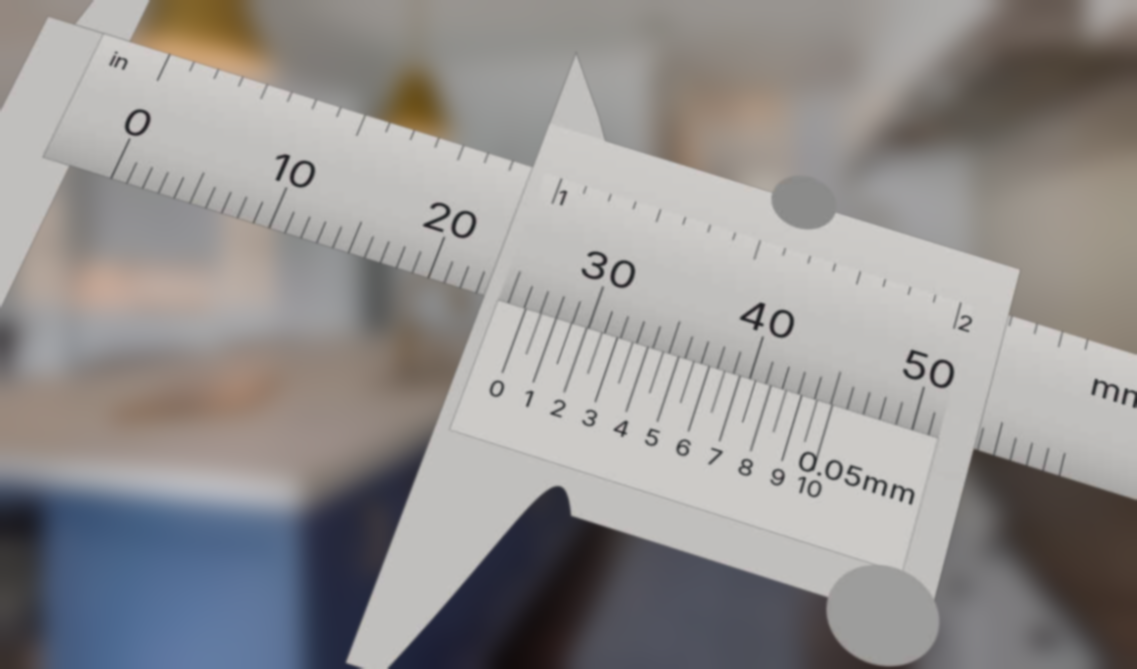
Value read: 26.1,mm
